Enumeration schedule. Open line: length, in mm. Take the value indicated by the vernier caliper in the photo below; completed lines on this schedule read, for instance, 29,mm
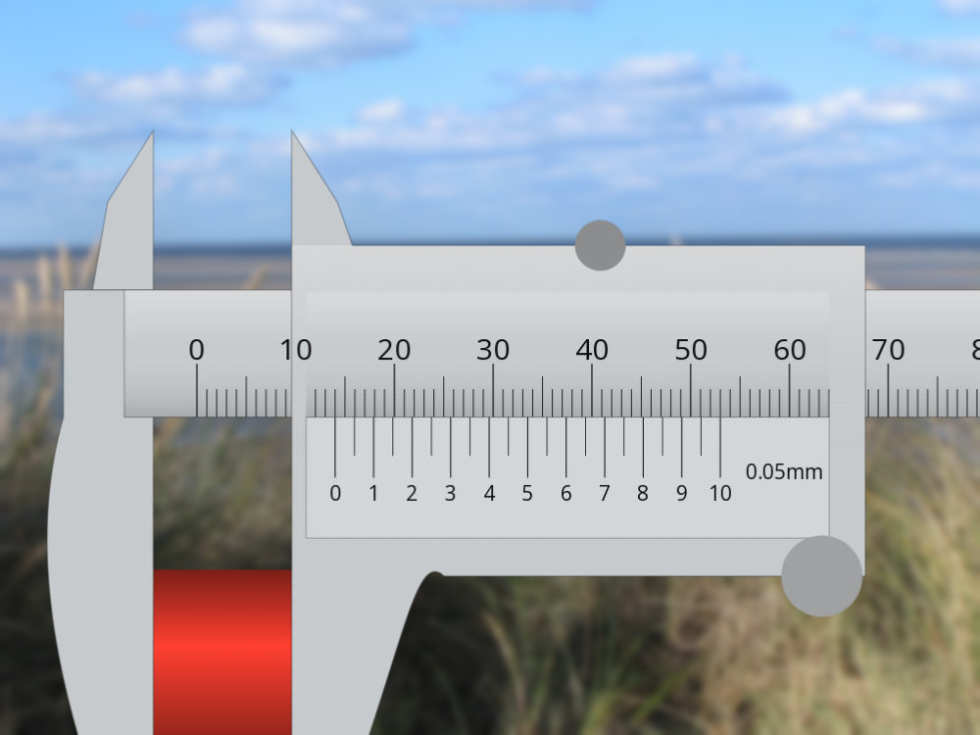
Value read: 14.0,mm
